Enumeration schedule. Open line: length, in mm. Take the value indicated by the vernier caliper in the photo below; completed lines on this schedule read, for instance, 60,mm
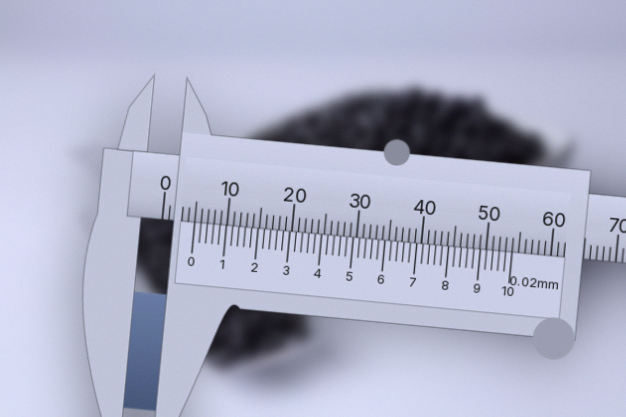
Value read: 5.0,mm
